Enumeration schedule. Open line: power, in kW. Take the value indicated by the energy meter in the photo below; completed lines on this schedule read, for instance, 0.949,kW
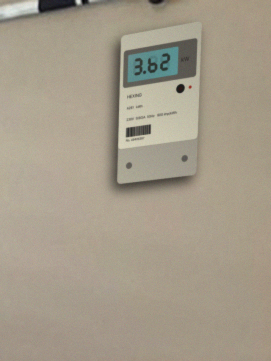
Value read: 3.62,kW
